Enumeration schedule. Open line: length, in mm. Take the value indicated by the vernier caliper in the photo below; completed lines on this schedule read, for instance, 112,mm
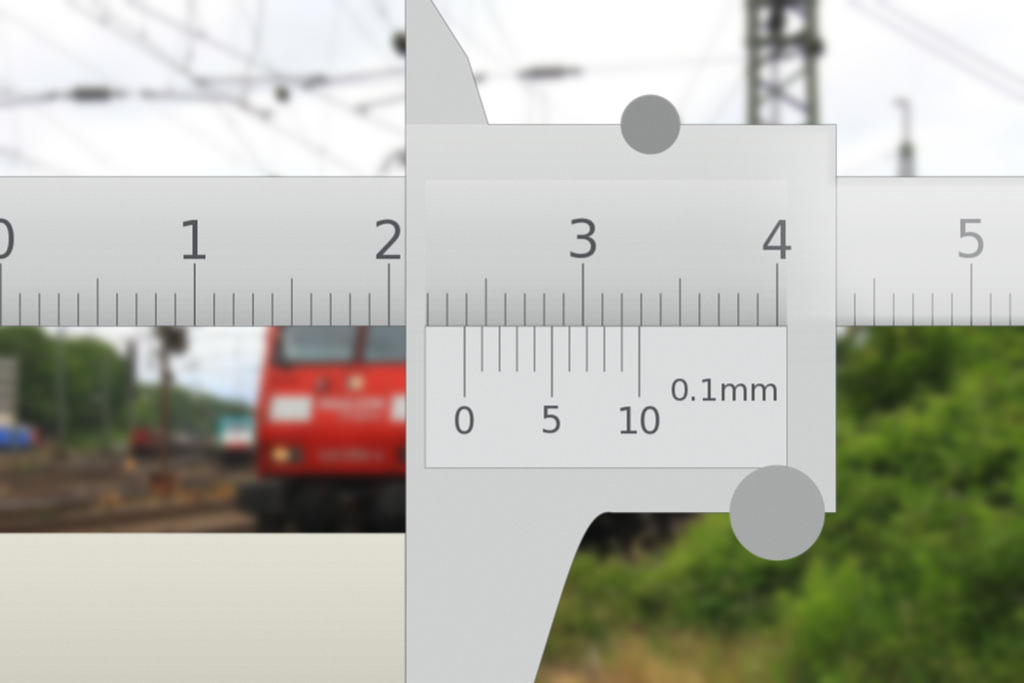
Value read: 23.9,mm
